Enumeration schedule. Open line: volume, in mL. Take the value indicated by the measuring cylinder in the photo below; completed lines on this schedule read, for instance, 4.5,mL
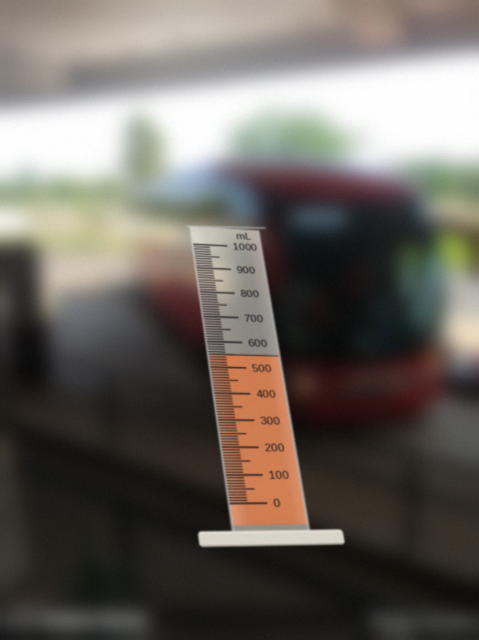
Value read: 550,mL
